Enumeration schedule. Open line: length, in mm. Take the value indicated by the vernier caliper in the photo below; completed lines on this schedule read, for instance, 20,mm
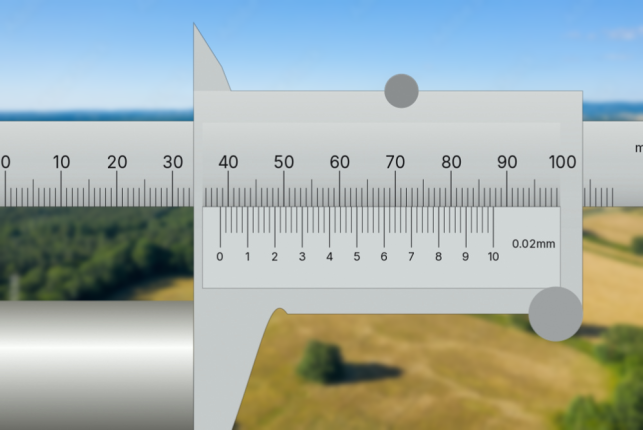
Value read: 38.6,mm
